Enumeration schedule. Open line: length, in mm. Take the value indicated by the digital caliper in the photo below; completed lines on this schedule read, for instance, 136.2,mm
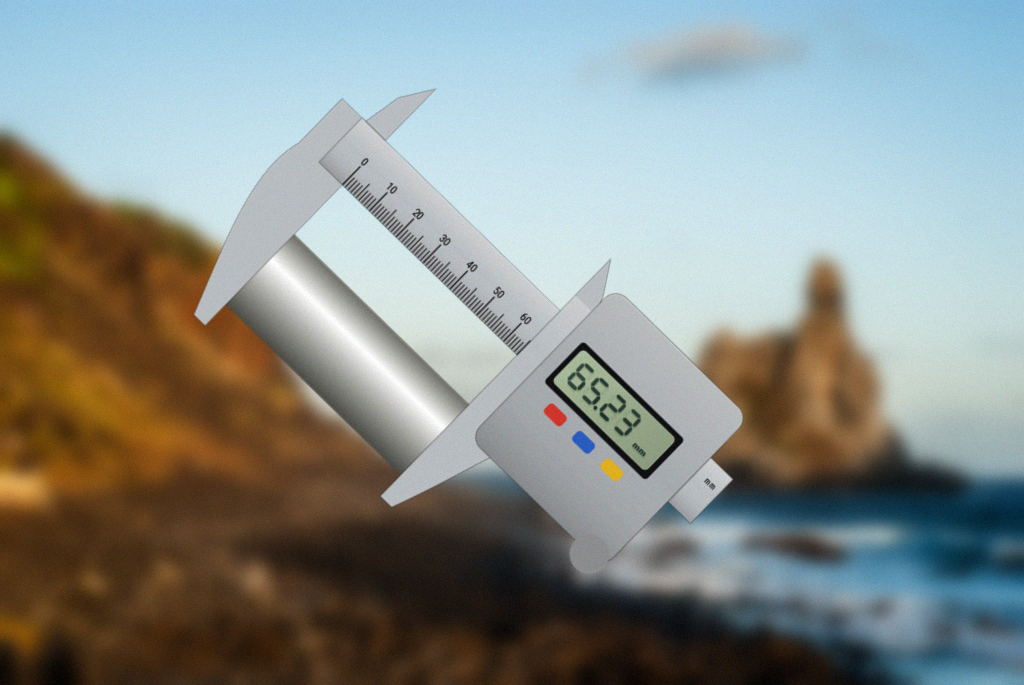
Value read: 65.23,mm
